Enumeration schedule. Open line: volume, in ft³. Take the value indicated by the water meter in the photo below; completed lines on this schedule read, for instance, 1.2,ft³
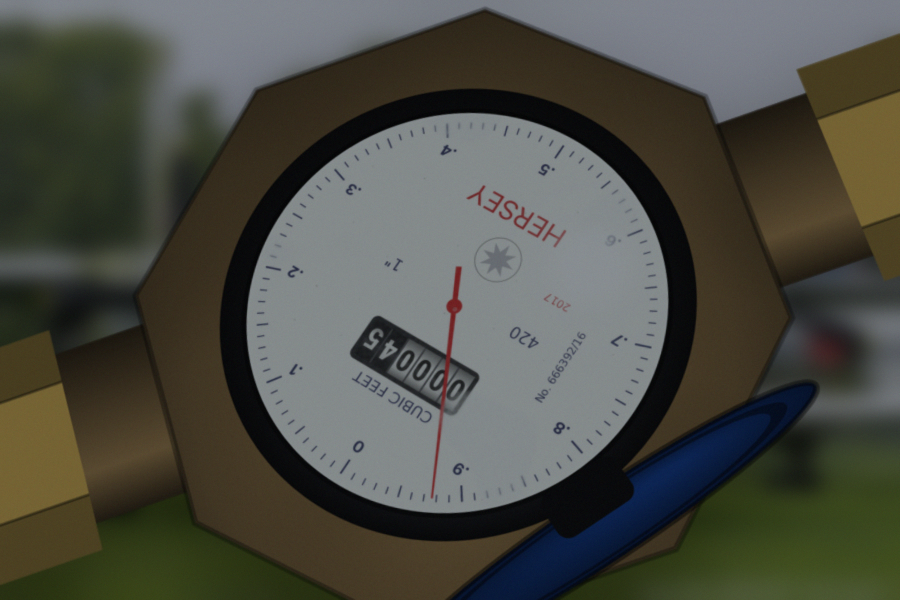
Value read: 44.92,ft³
